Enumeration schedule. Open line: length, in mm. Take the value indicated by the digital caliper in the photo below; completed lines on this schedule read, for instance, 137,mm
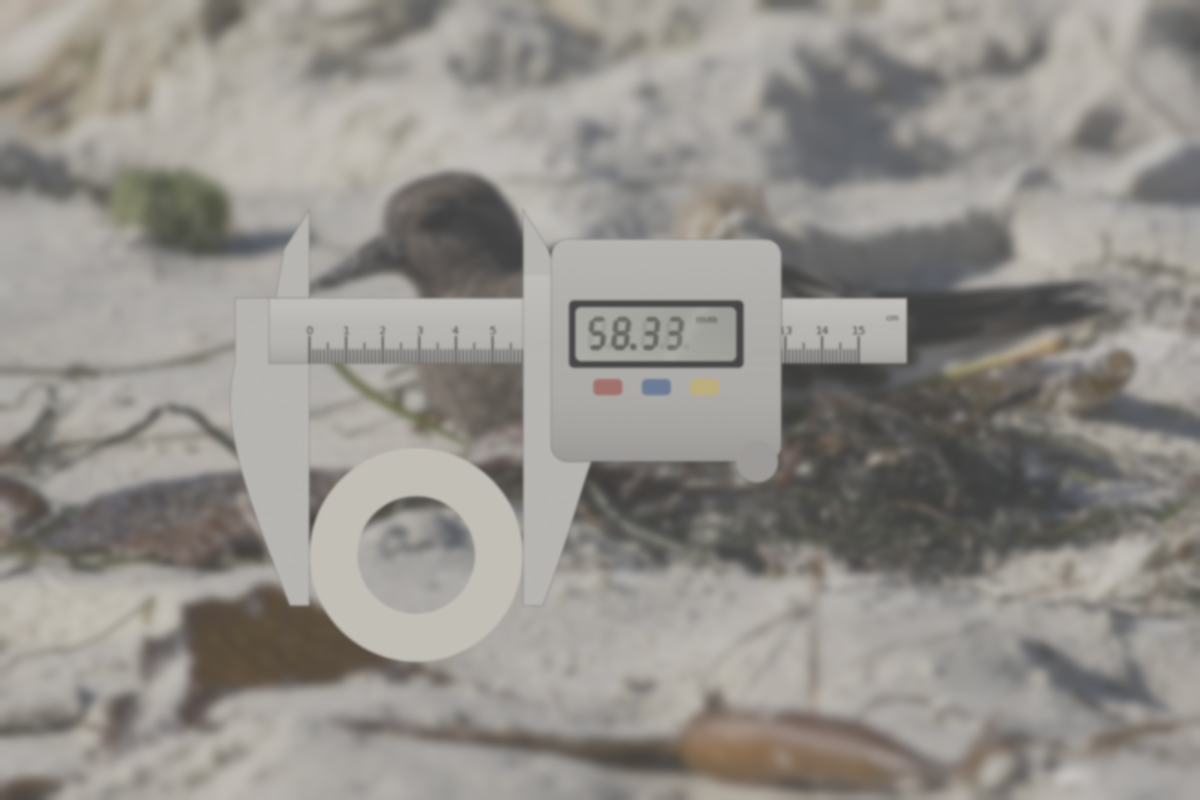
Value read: 58.33,mm
